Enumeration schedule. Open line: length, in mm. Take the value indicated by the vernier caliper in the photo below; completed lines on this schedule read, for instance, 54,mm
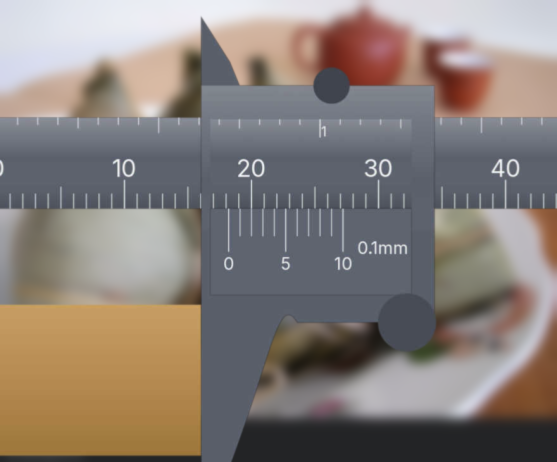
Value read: 18.2,mm
